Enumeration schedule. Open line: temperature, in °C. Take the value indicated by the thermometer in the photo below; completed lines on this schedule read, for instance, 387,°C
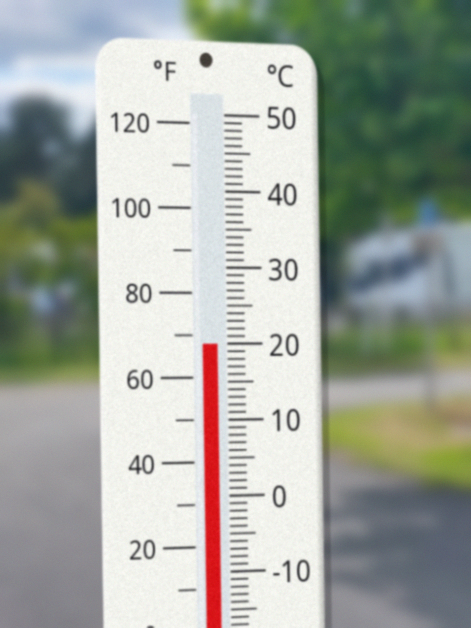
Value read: 20,°C
